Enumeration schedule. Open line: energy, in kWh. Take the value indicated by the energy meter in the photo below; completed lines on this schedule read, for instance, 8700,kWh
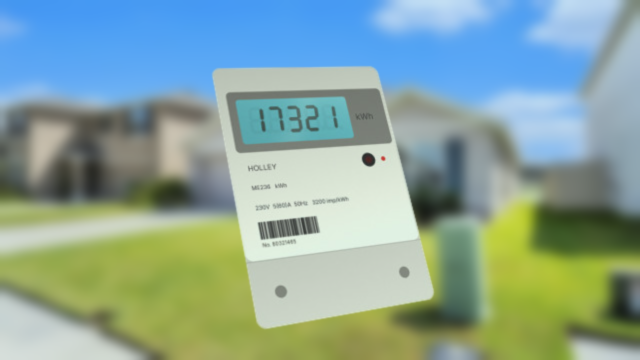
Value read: 17321,kWh
